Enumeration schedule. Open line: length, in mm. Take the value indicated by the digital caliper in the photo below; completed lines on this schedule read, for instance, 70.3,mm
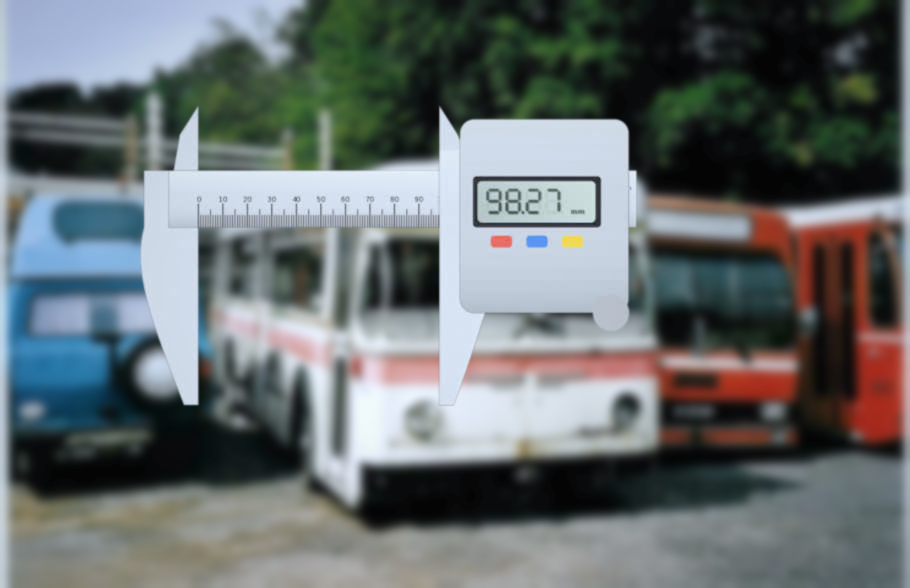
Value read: 98.27,mm
